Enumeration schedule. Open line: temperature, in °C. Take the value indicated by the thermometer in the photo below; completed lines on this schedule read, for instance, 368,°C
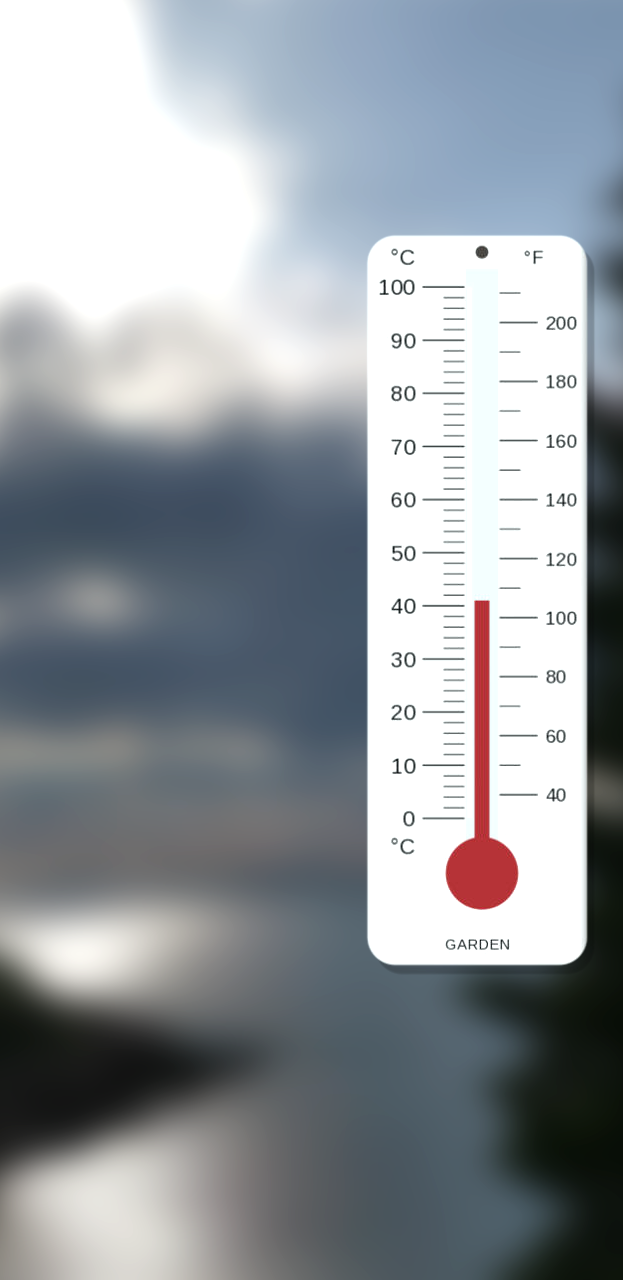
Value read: 41,°C
